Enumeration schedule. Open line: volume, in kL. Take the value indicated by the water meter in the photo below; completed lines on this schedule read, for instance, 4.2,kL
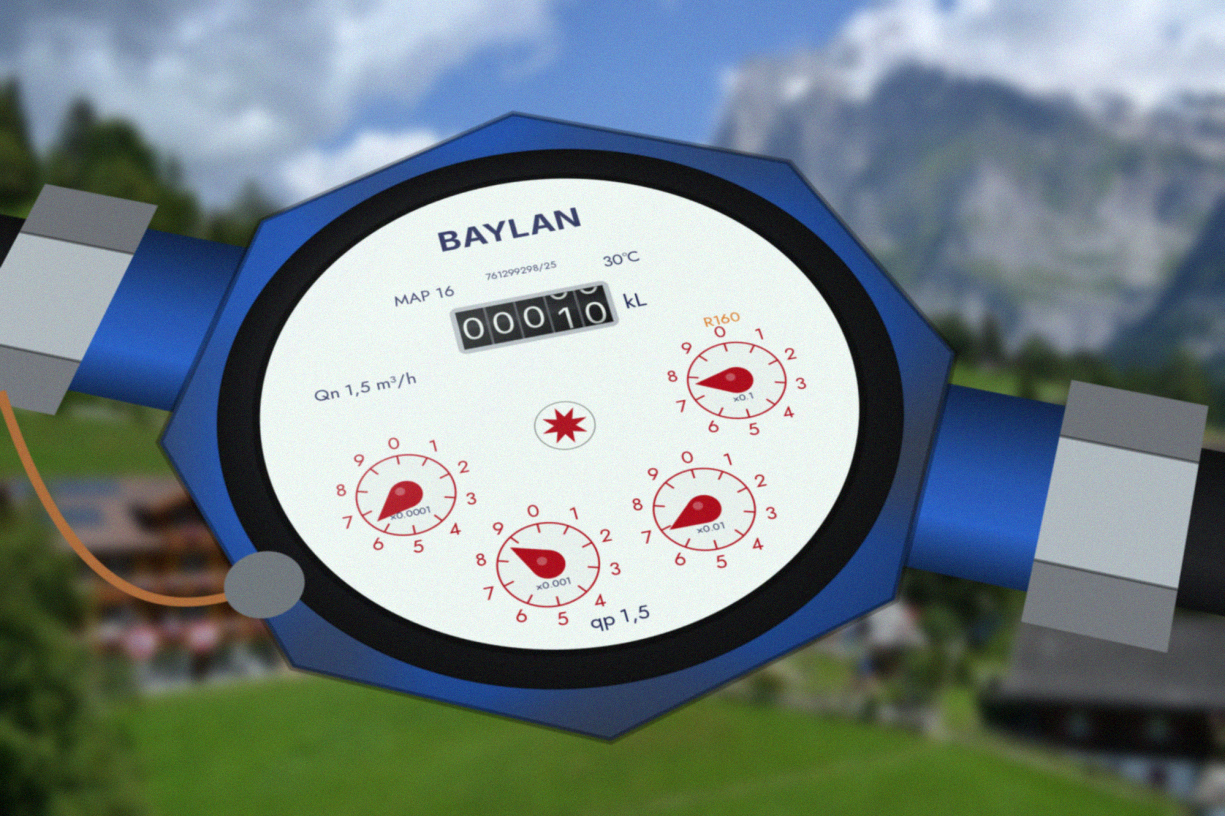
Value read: 9.7686,kL
